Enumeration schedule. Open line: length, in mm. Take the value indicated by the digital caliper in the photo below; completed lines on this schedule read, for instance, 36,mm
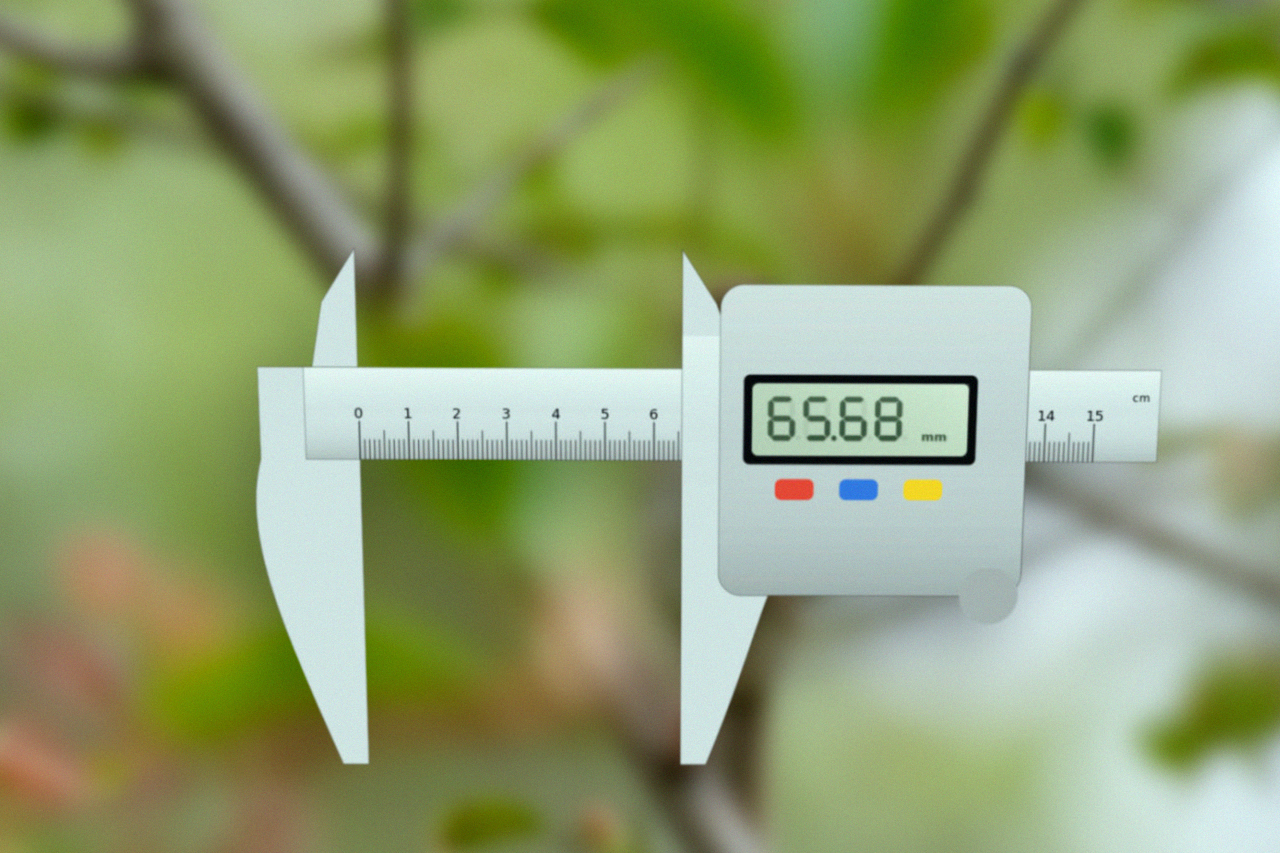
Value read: 65.68,mm
